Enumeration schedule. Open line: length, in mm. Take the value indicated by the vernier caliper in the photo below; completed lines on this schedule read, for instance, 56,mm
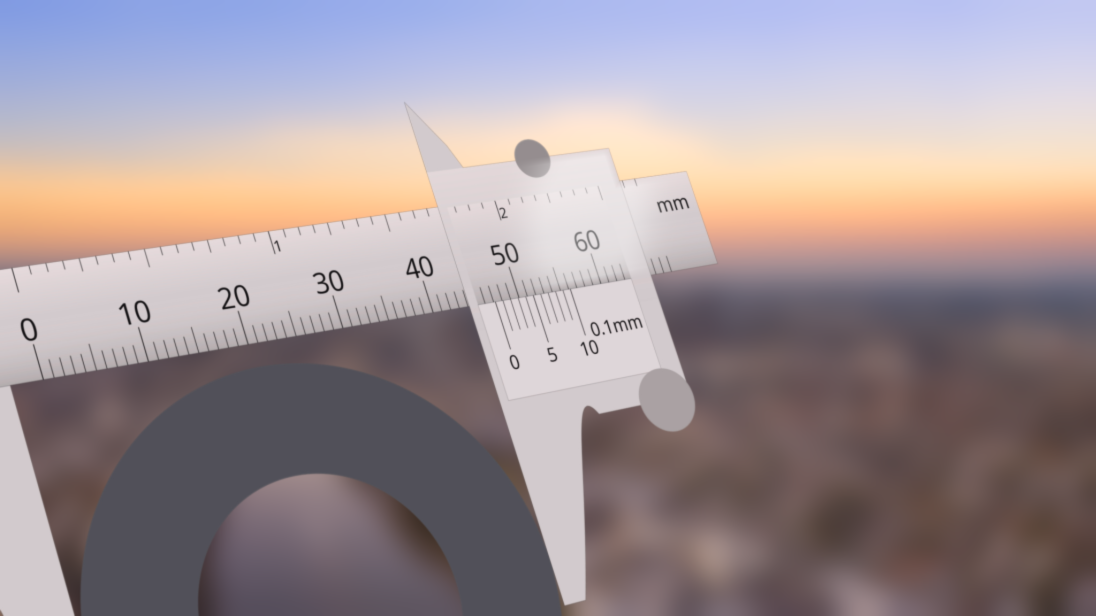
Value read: 47.2,mm
